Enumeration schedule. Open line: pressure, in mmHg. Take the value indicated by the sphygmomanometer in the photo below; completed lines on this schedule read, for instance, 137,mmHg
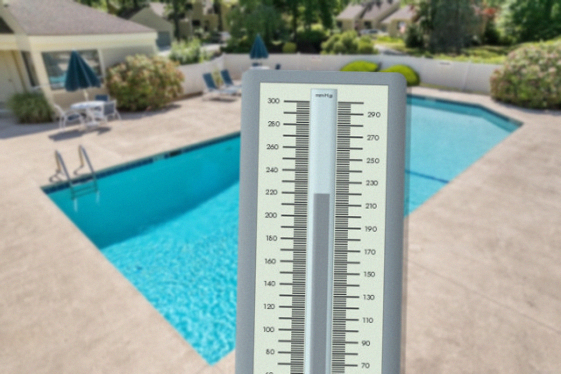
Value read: 220,mmHg
